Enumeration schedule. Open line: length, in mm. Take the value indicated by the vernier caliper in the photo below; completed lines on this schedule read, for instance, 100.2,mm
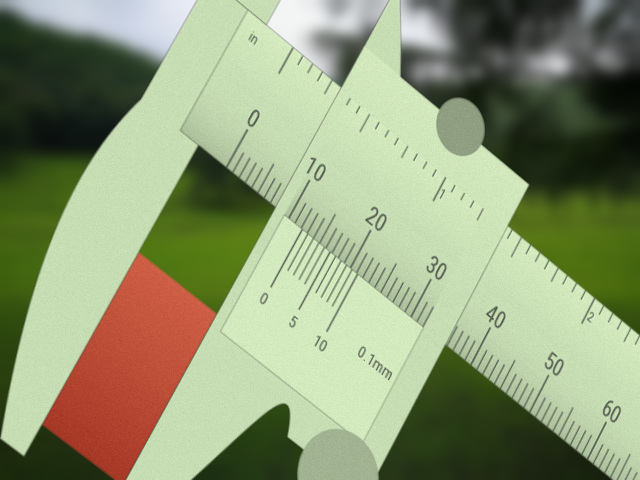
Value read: 12.2,mm
